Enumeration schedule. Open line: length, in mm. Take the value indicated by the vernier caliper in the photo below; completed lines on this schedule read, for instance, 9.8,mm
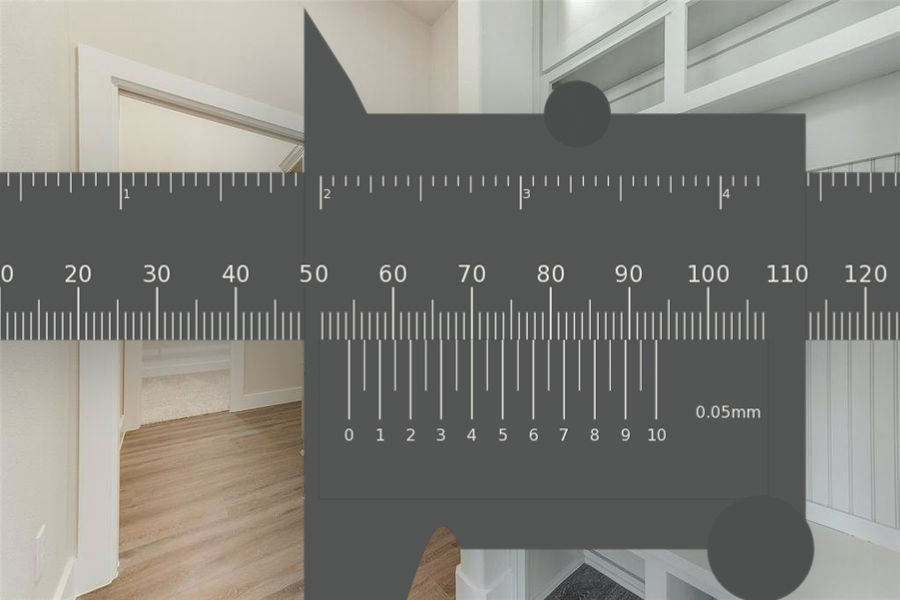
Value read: 54.4,mm
